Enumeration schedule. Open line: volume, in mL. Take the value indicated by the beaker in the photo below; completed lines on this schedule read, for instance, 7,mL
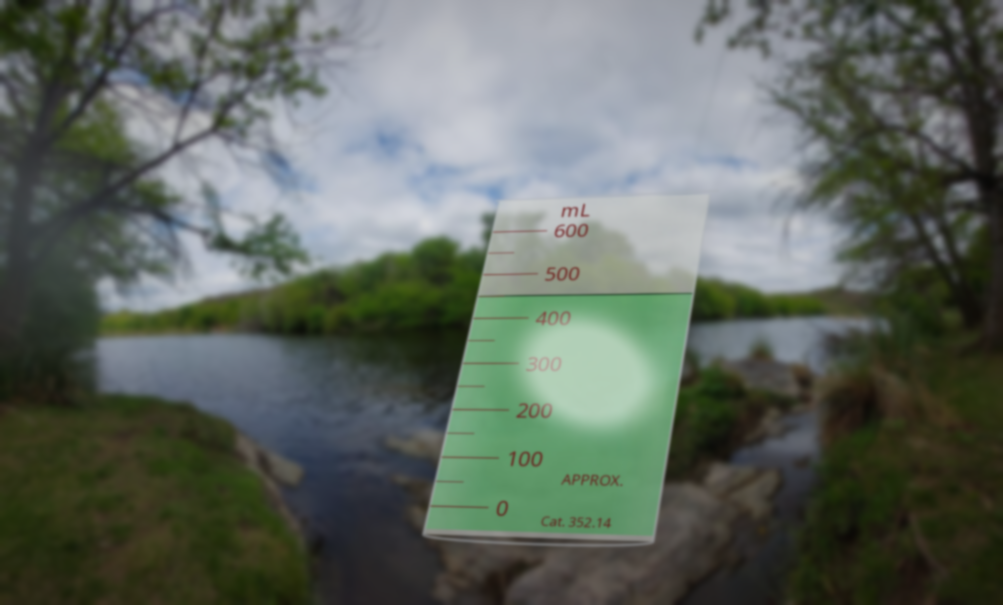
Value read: 450,mL
